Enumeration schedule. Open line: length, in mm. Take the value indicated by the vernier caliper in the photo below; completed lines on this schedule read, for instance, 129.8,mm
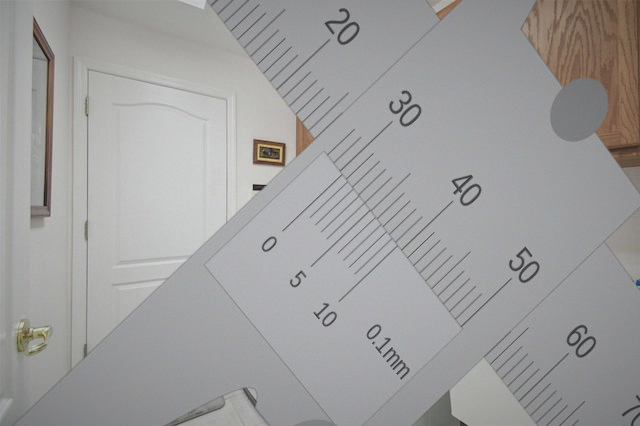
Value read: 30.4,mm
